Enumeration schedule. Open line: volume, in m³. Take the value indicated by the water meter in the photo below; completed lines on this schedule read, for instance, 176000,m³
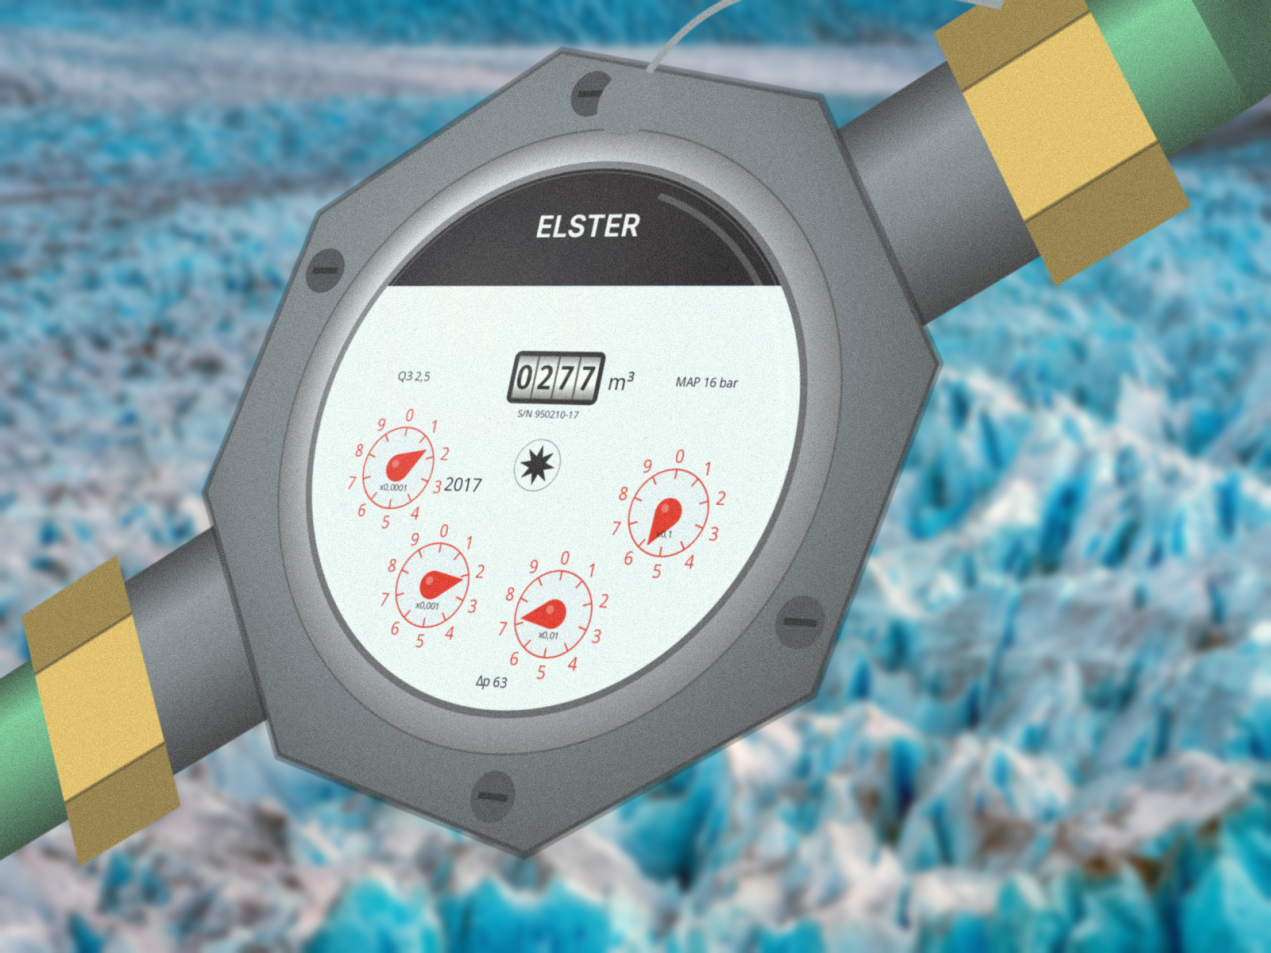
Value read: 277.5721,m³
